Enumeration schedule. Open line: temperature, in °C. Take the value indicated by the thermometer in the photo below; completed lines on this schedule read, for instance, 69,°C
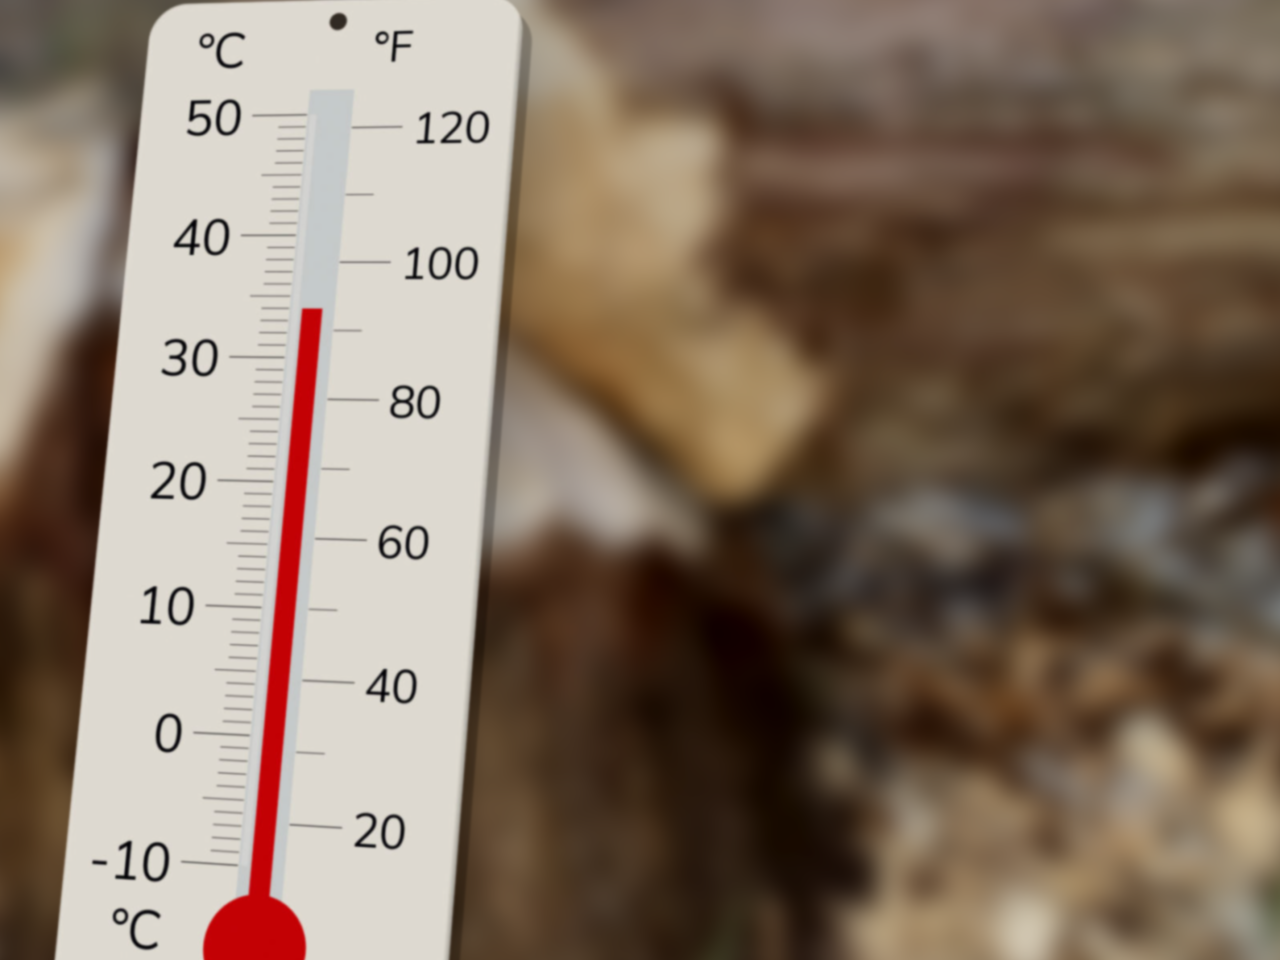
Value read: 34,°C
